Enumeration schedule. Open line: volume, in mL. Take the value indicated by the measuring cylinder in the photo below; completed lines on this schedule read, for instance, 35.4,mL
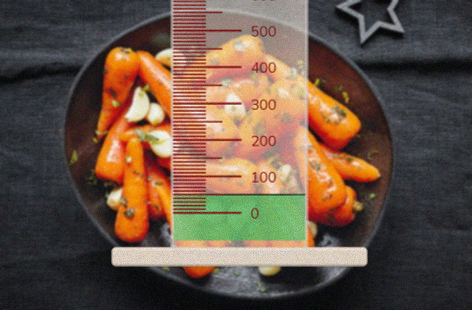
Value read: 50,mL
